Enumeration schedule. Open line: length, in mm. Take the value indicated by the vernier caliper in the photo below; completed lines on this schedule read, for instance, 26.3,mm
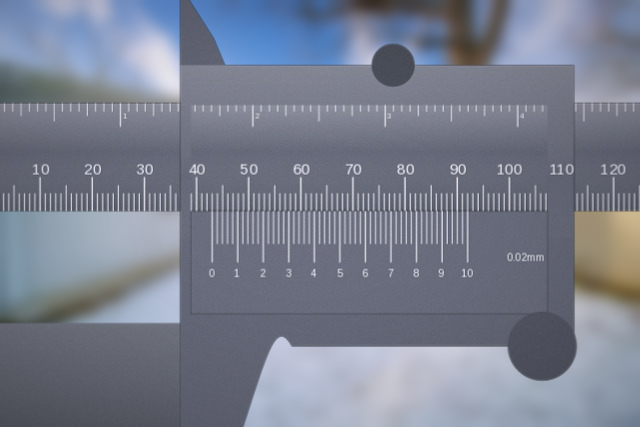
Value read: 43.0,mm
